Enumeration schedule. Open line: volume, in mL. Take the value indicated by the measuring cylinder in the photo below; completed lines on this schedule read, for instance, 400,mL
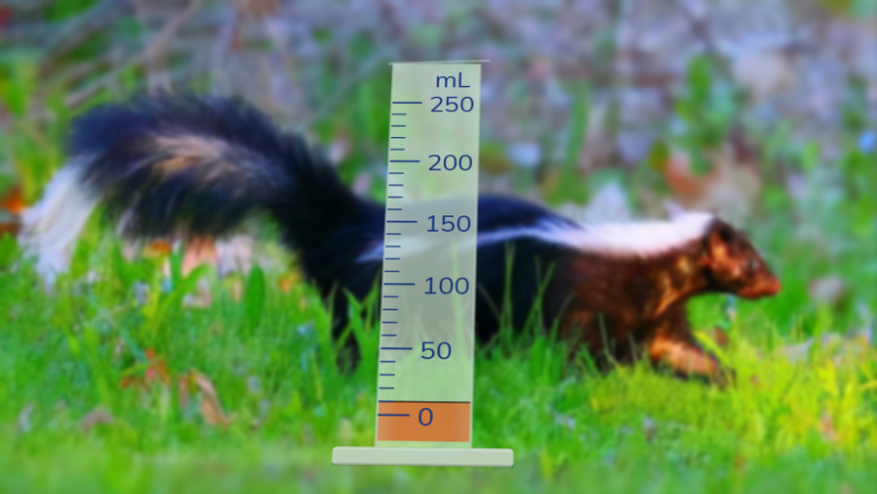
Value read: 10,mL
